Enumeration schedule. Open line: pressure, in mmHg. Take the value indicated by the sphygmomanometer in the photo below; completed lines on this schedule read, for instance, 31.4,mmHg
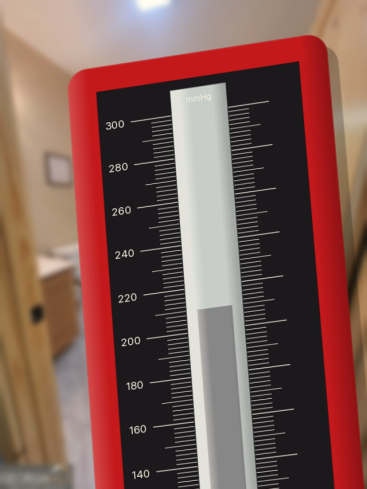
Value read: 210,mmHg
